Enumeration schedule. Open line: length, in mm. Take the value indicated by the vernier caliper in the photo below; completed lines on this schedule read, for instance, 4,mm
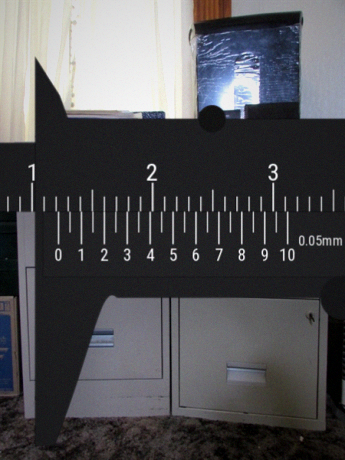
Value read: 12.2,mm
